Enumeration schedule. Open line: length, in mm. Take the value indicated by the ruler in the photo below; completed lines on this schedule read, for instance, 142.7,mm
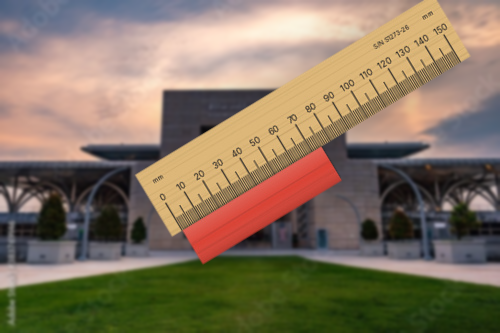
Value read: 75,mm
